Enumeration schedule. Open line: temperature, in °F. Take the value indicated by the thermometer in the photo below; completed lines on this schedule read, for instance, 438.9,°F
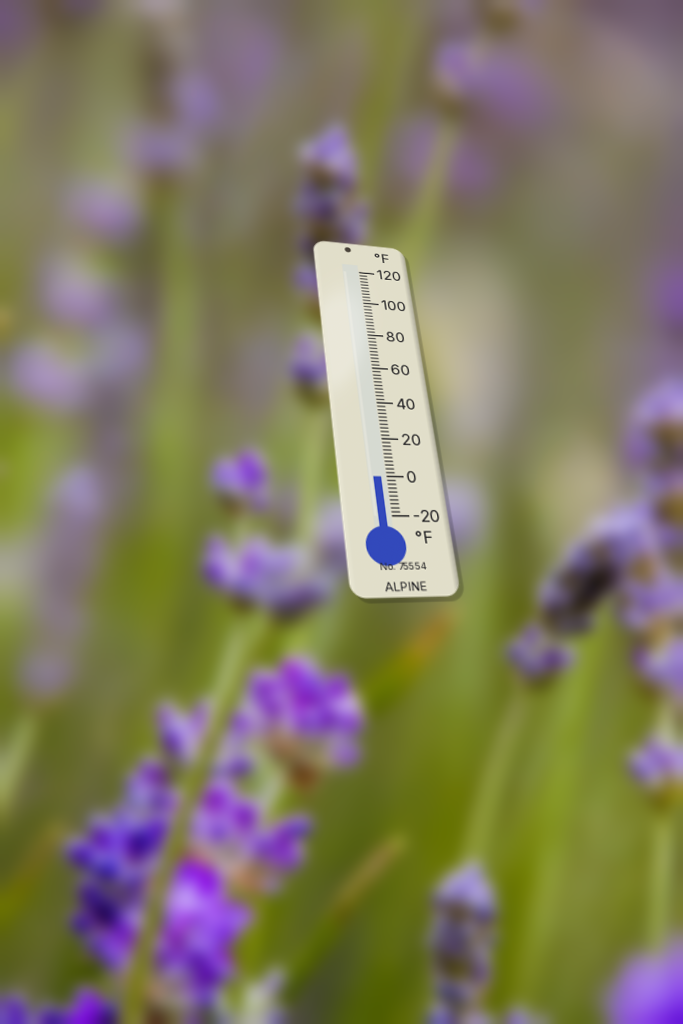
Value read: 0,°F
